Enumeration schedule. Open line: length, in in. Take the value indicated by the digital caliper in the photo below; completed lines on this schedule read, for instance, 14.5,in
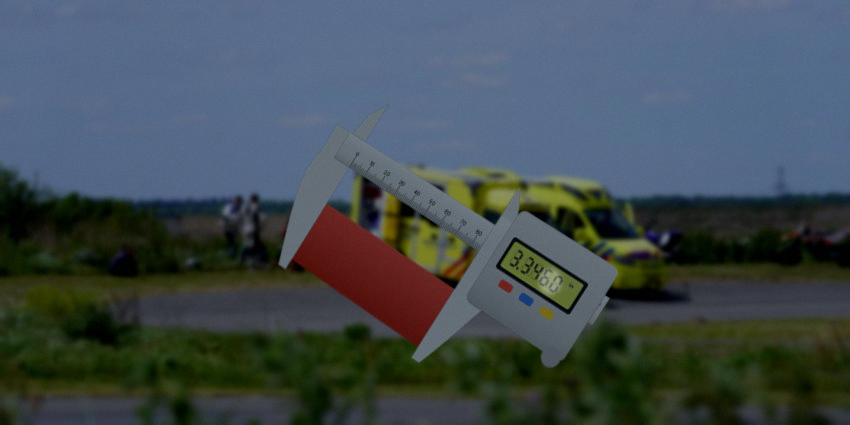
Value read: 3.3460,in
